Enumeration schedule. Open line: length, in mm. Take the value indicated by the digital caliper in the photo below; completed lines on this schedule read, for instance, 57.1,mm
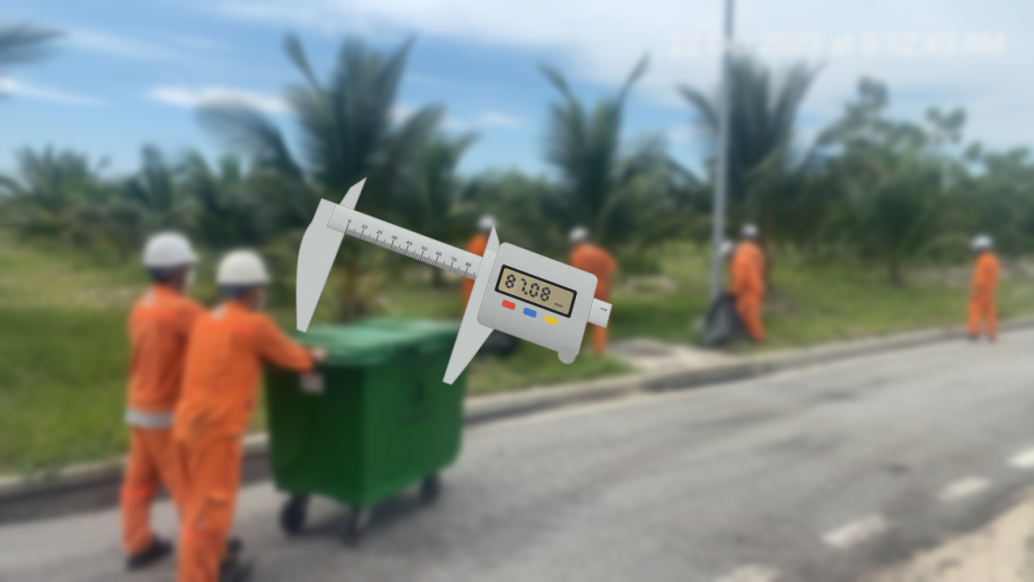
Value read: 87.08,mm
